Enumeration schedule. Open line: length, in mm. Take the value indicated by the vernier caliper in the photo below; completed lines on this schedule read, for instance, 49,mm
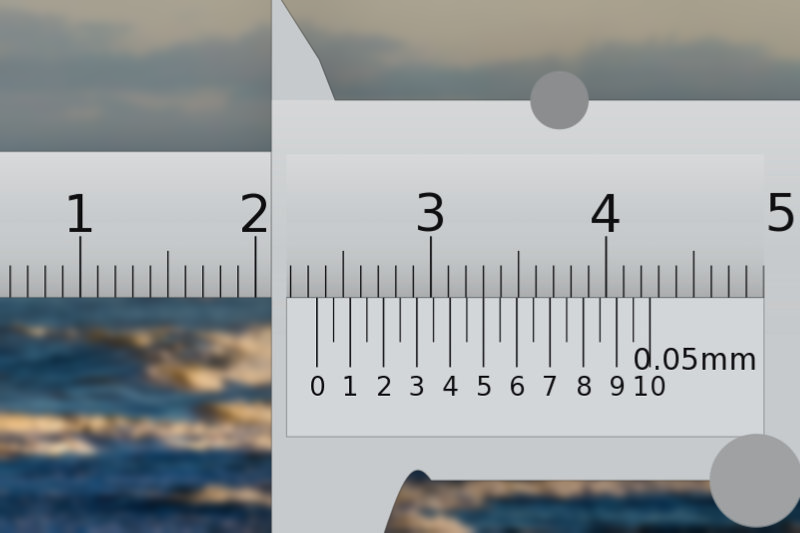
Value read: 23.5,mm
